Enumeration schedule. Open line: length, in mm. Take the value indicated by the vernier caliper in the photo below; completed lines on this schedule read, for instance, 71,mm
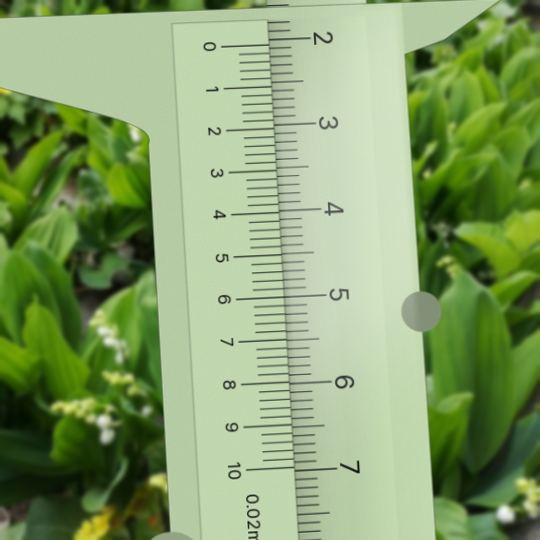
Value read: 20.6,mm
